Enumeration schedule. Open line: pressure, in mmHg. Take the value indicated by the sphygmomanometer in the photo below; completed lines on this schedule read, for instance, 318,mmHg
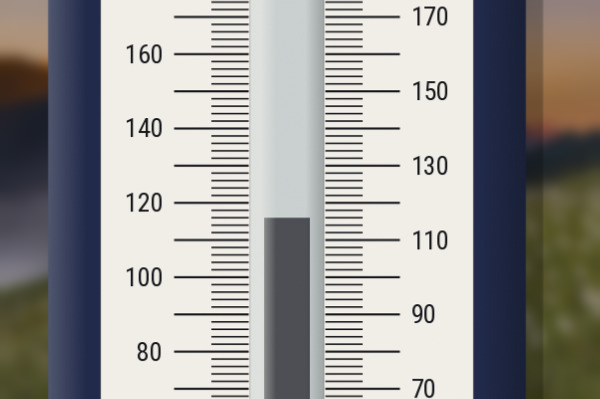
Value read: 116,mmHg
